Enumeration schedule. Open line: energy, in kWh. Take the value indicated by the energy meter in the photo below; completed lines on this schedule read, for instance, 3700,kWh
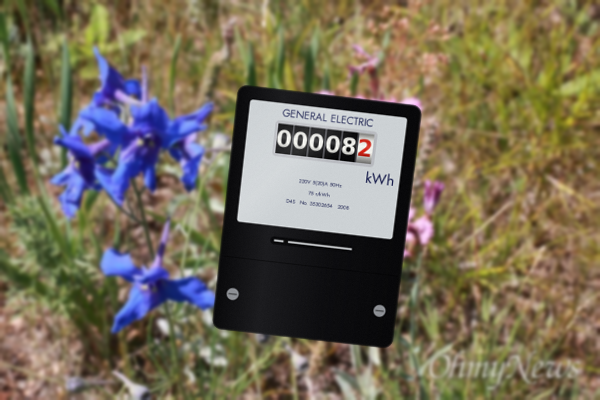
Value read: 8.2,kWh
